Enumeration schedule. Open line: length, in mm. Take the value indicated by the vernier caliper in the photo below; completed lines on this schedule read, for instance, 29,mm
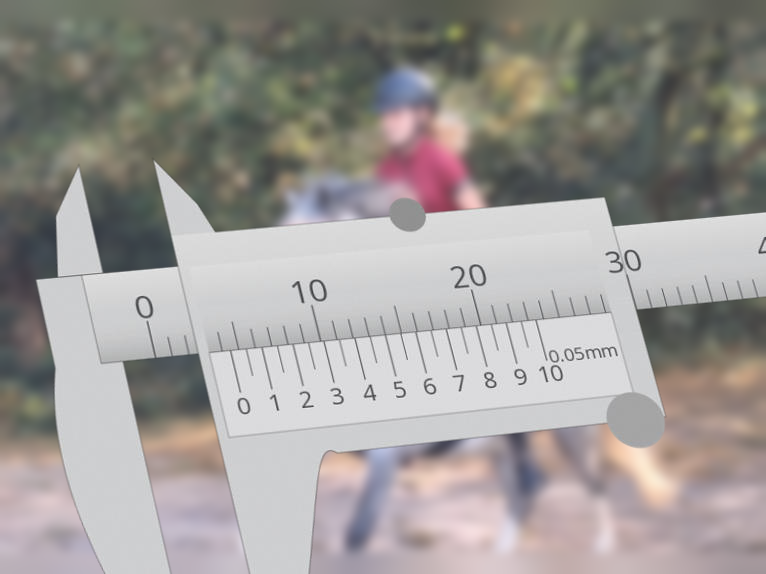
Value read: 4.5,mm
